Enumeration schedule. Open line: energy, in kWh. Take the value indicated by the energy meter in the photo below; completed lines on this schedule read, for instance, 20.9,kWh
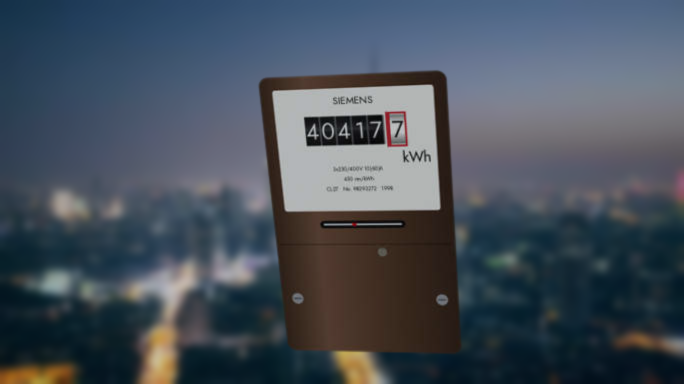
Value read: 40417.7,kWh
